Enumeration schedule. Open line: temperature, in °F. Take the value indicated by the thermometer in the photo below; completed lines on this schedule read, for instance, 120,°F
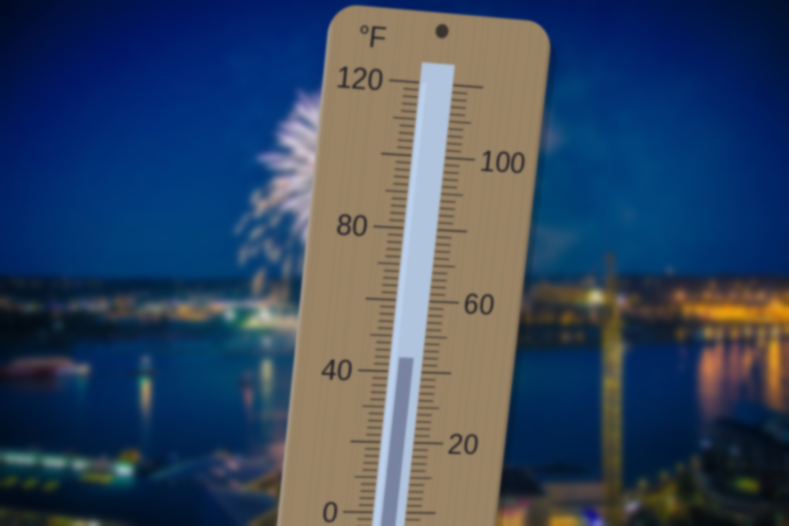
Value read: 44,°F
